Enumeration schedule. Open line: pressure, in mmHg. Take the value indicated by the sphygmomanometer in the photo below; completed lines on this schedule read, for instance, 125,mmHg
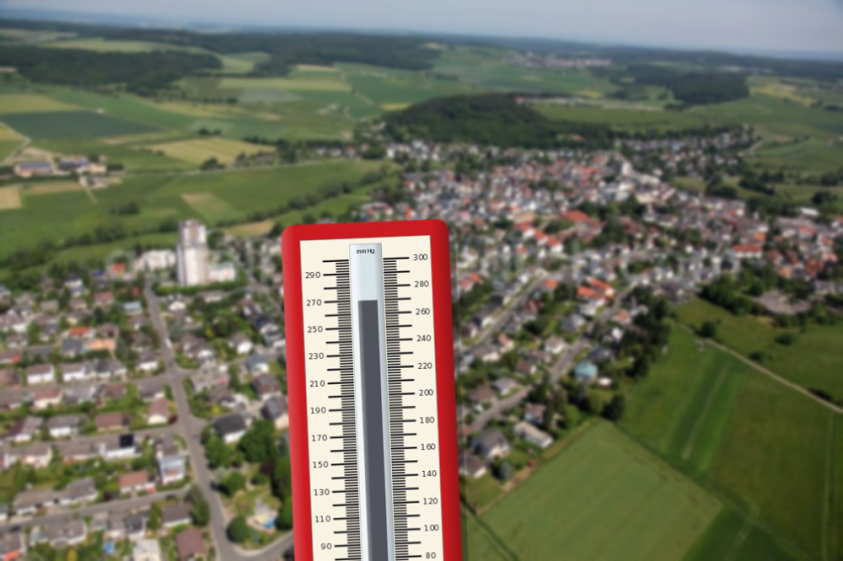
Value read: 270,mmHg
